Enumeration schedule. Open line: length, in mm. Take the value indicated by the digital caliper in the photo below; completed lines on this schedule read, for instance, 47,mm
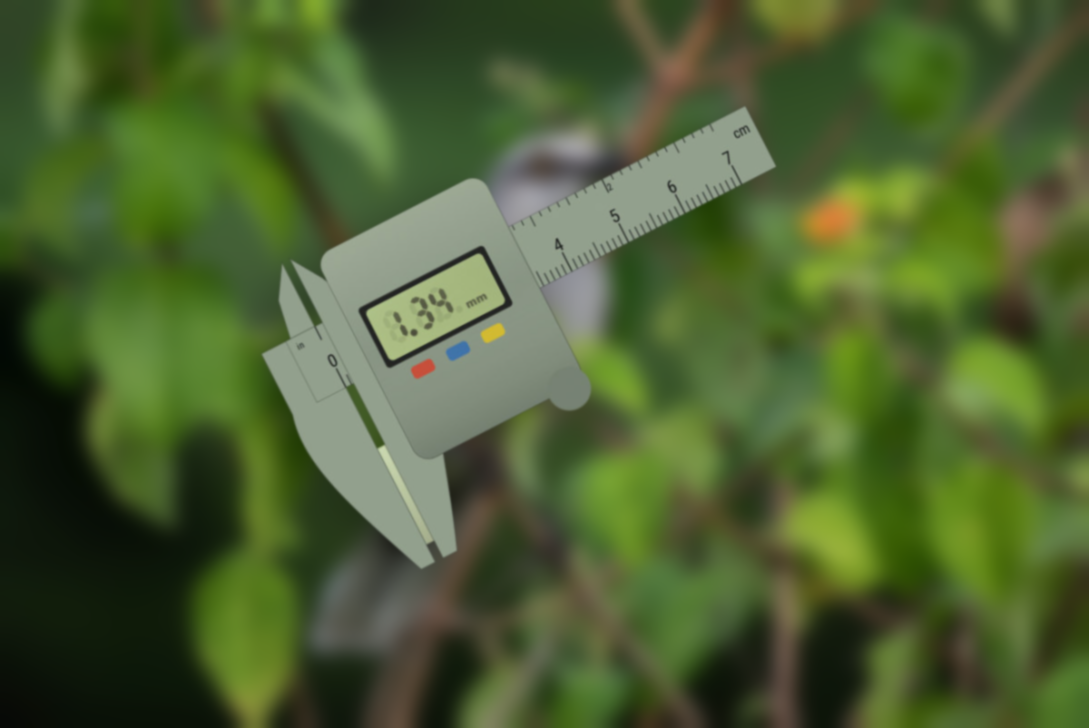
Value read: 1.34,mm
